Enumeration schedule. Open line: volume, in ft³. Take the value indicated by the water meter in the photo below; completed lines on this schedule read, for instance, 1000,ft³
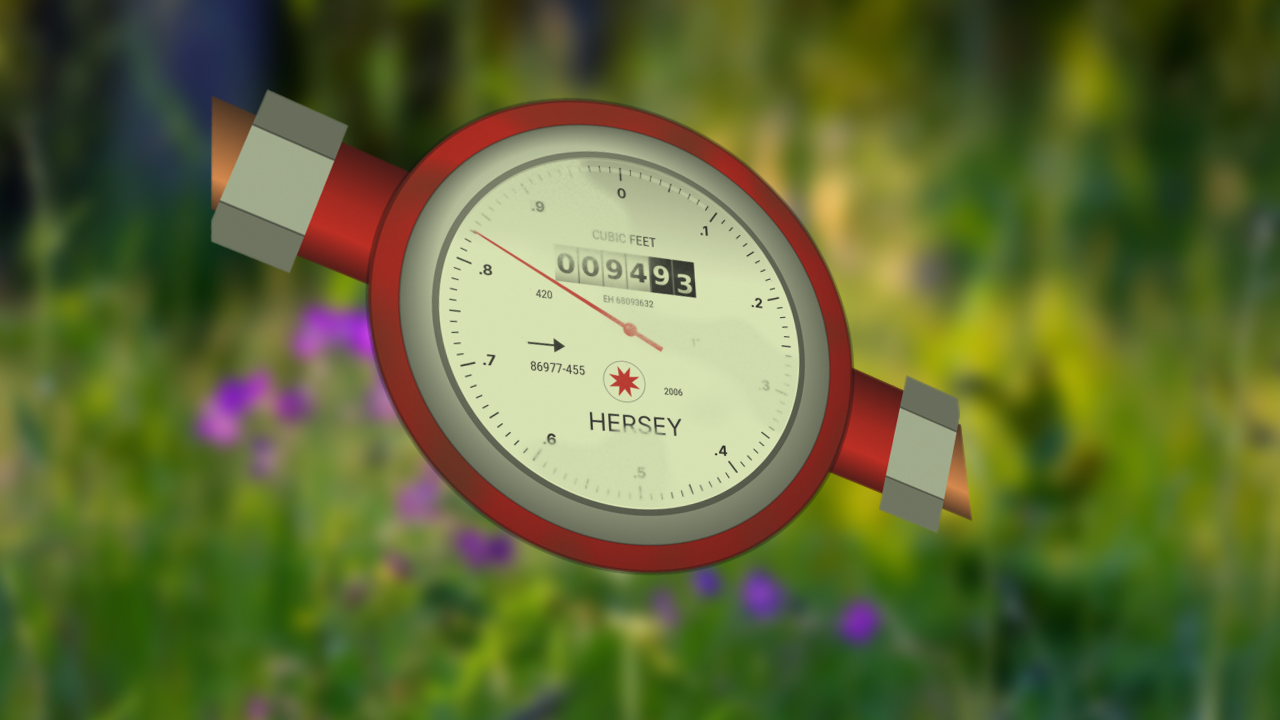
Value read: 9492.83,ft³
